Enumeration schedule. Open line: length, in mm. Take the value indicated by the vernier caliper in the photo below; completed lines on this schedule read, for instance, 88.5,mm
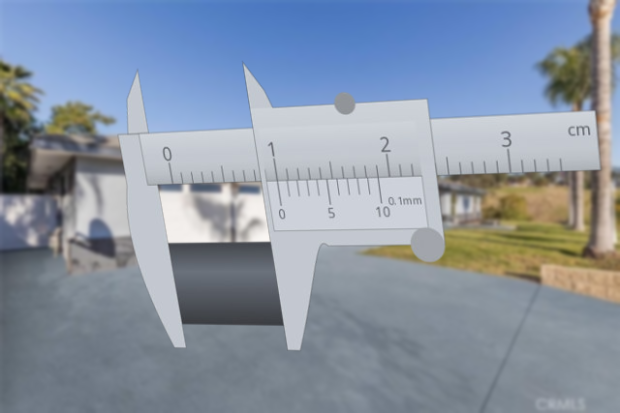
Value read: 10.0,mm
